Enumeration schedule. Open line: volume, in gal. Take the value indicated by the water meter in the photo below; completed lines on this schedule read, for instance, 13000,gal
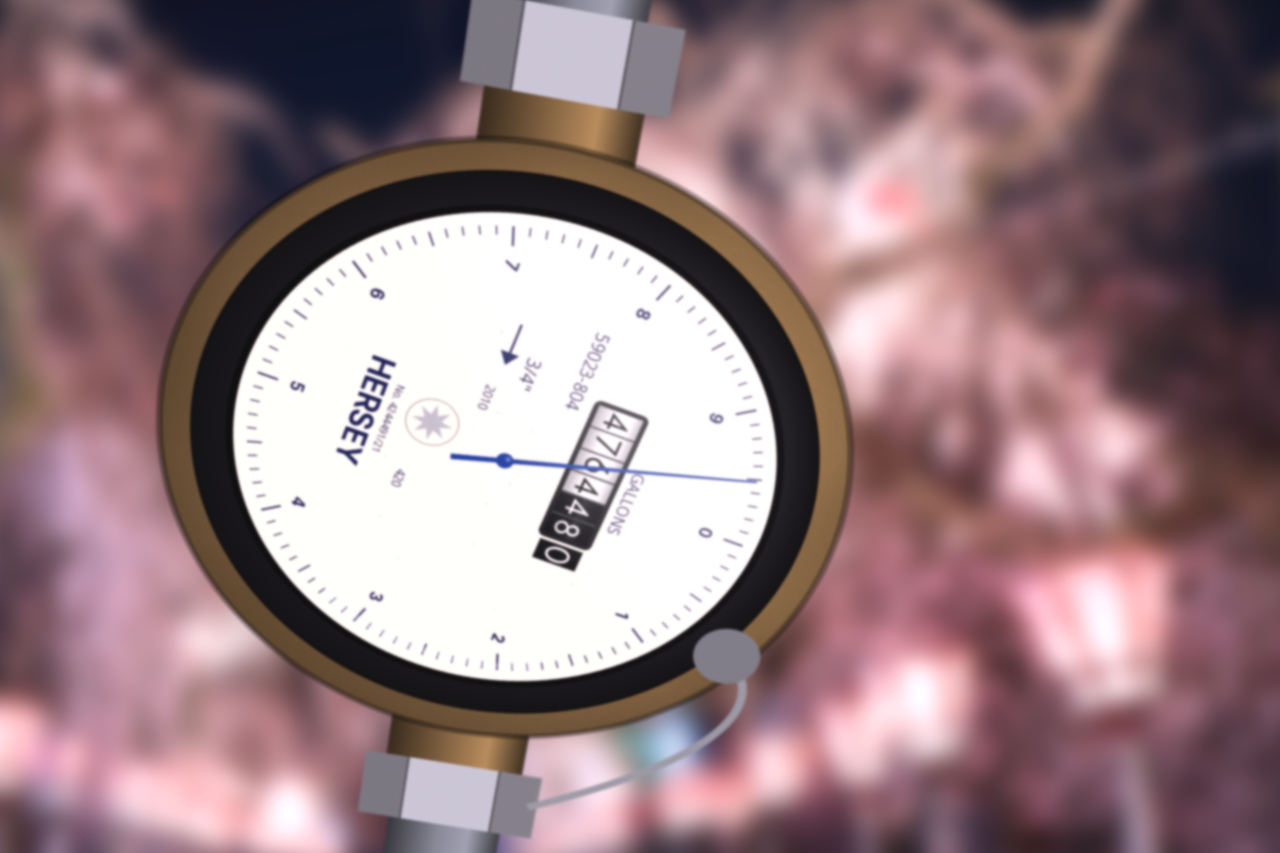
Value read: 4764479.5,gal
